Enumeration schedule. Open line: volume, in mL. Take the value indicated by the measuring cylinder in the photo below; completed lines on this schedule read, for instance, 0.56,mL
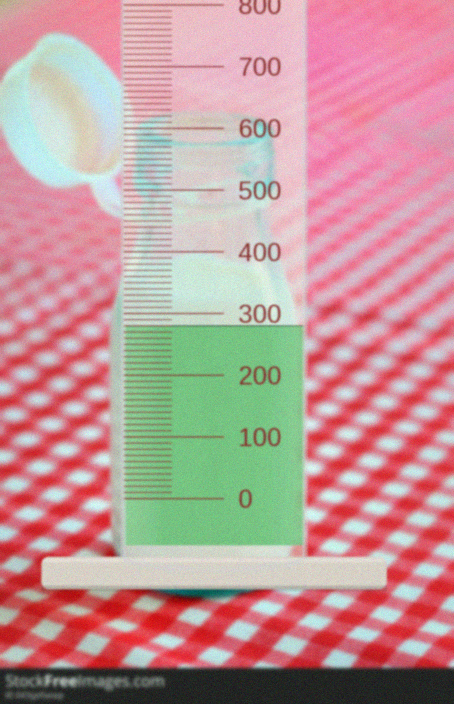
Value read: 280,mL
